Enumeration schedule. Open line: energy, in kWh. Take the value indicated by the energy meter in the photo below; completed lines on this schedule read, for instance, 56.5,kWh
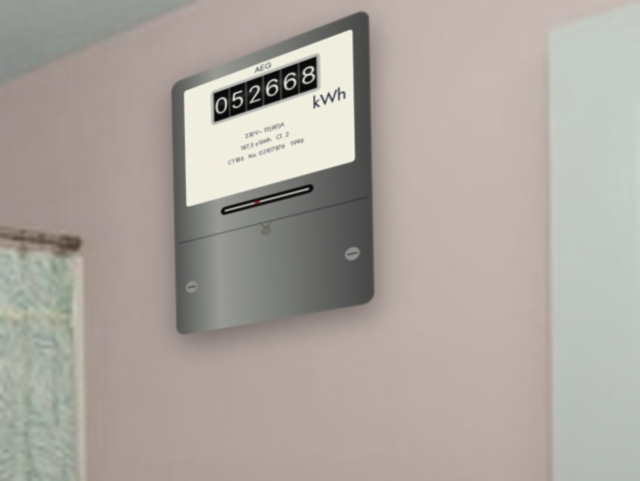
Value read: 52668,kWh
